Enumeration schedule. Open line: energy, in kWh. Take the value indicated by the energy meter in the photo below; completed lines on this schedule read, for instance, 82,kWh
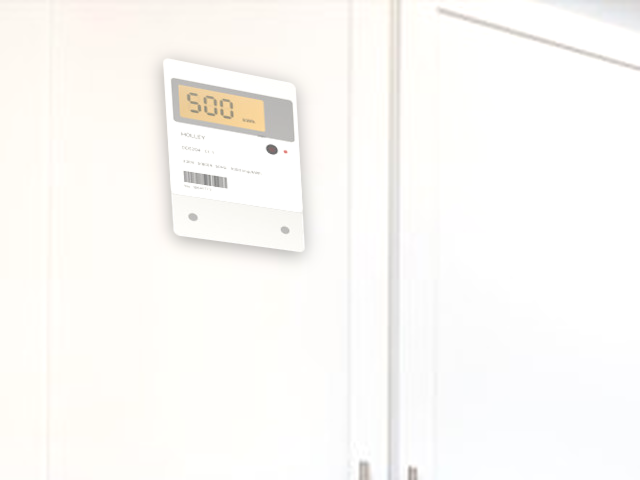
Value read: 500,kWh
